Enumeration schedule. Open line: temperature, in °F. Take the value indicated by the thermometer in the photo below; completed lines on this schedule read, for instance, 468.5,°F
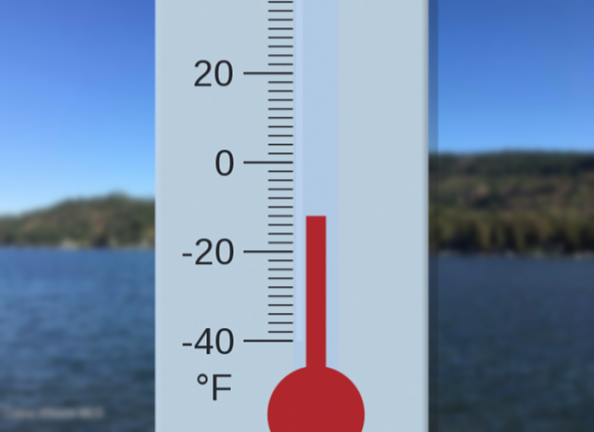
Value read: -12,°F
